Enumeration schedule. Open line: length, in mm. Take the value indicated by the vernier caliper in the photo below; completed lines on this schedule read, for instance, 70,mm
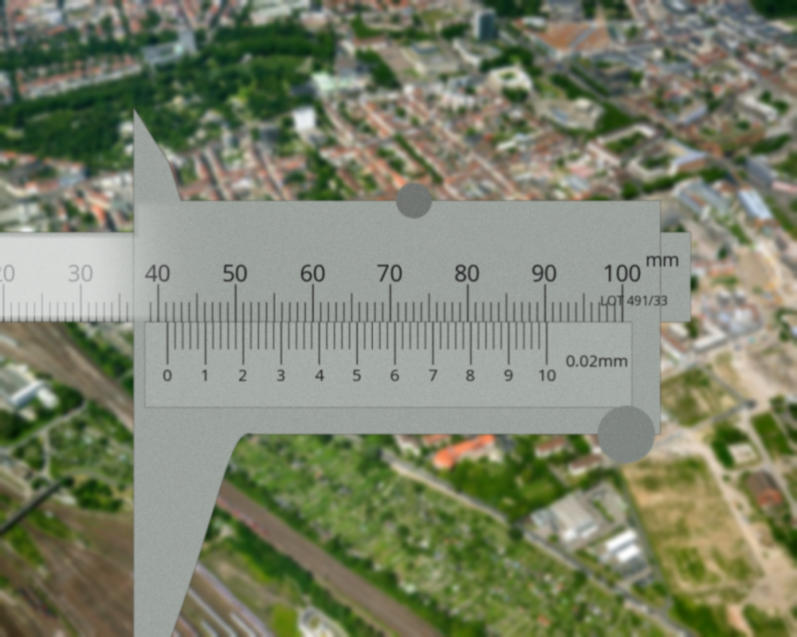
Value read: 41.2,mm
